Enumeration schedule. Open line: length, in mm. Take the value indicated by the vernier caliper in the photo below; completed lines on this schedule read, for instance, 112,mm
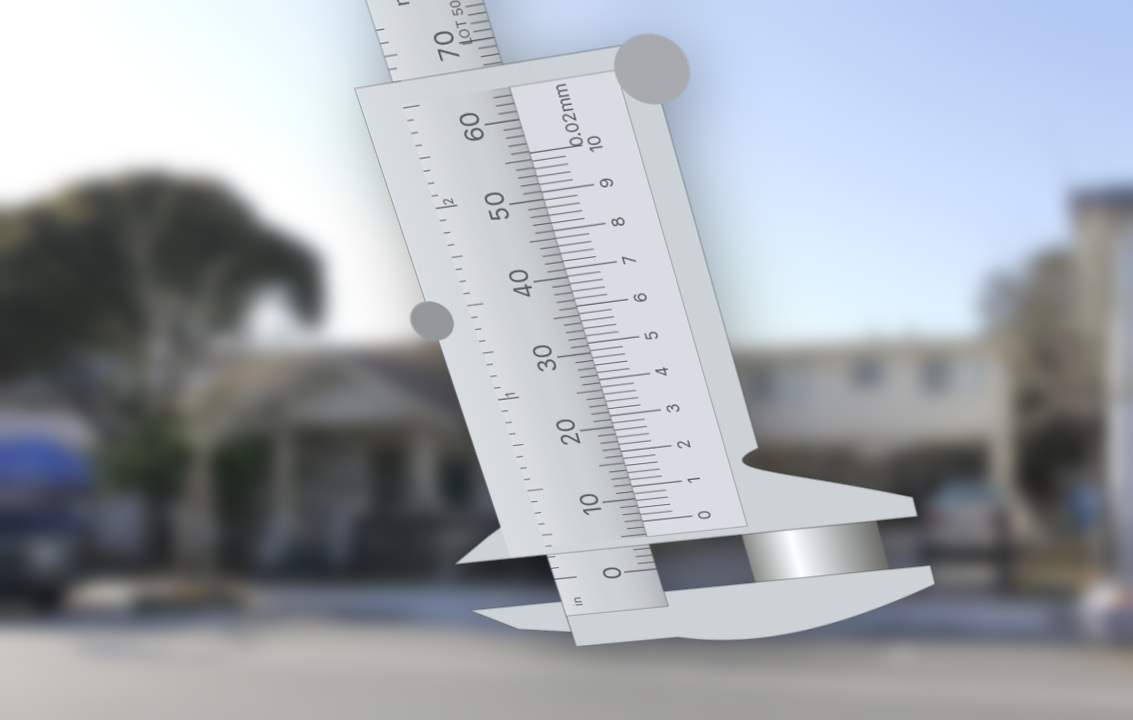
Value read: 6.8,mm
